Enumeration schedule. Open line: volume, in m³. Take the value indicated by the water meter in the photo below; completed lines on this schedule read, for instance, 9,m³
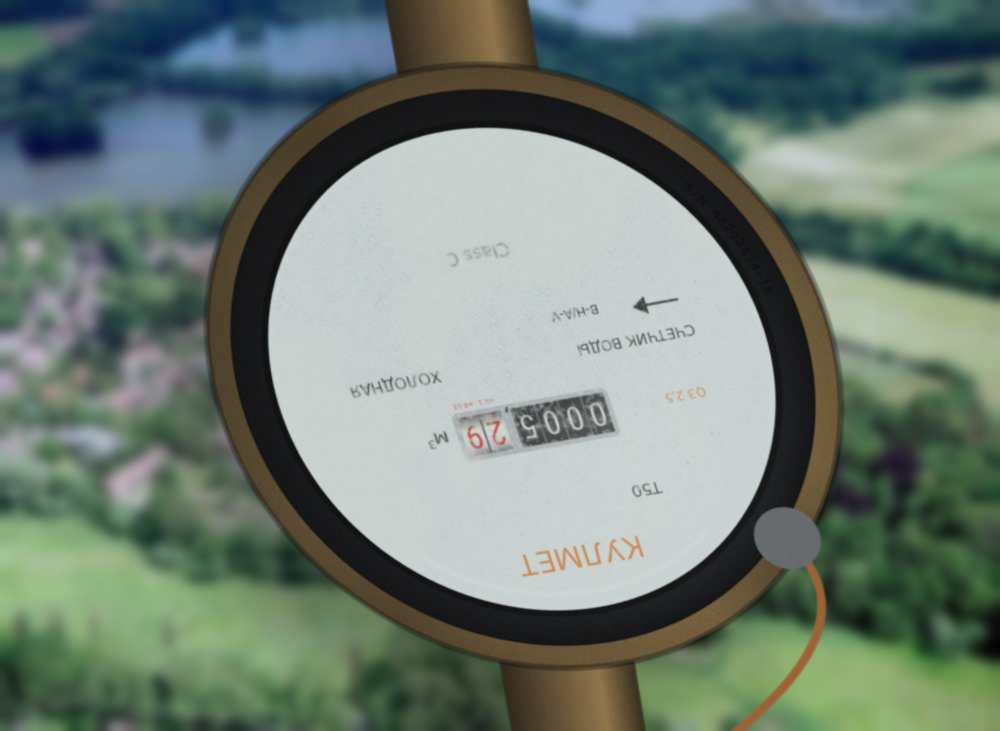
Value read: 5.29,m³
